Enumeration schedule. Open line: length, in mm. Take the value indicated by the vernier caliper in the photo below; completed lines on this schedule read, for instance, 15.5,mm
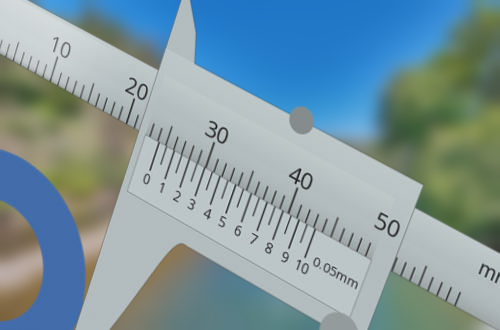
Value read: 24.2,mm
